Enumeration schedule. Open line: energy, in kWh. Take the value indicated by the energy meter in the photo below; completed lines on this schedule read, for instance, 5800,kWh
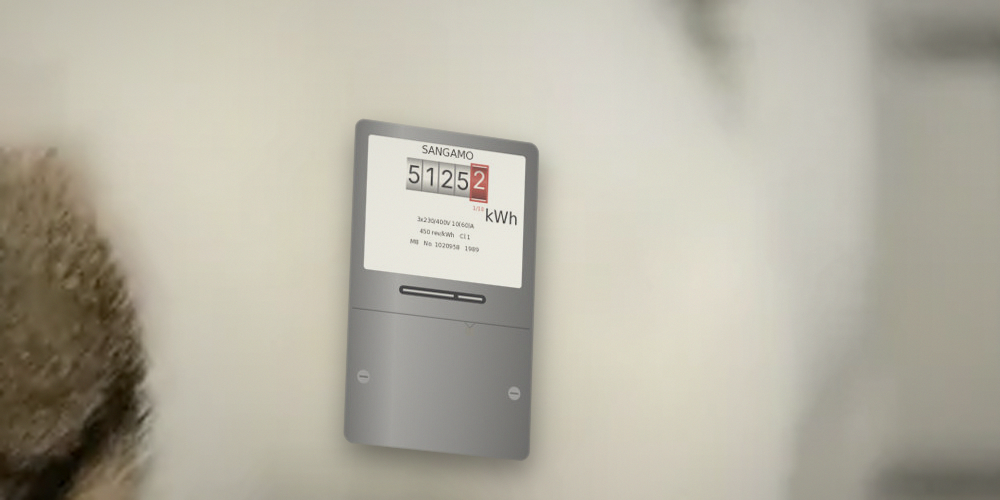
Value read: 5125.2,kWh
